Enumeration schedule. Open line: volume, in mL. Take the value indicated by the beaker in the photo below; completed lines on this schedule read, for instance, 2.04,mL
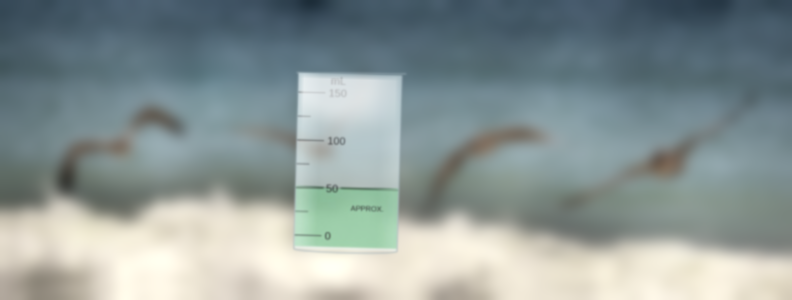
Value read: 50,mL
